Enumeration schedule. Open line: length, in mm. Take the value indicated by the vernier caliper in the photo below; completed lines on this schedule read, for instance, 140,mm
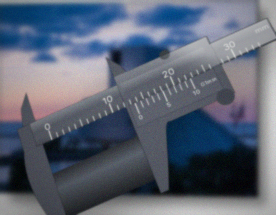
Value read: 13.6,mm
